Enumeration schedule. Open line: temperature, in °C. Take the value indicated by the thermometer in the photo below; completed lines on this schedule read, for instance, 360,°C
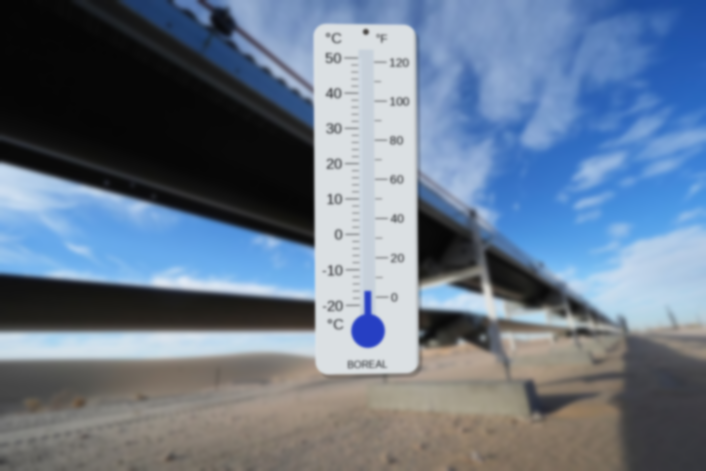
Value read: -16,°C
